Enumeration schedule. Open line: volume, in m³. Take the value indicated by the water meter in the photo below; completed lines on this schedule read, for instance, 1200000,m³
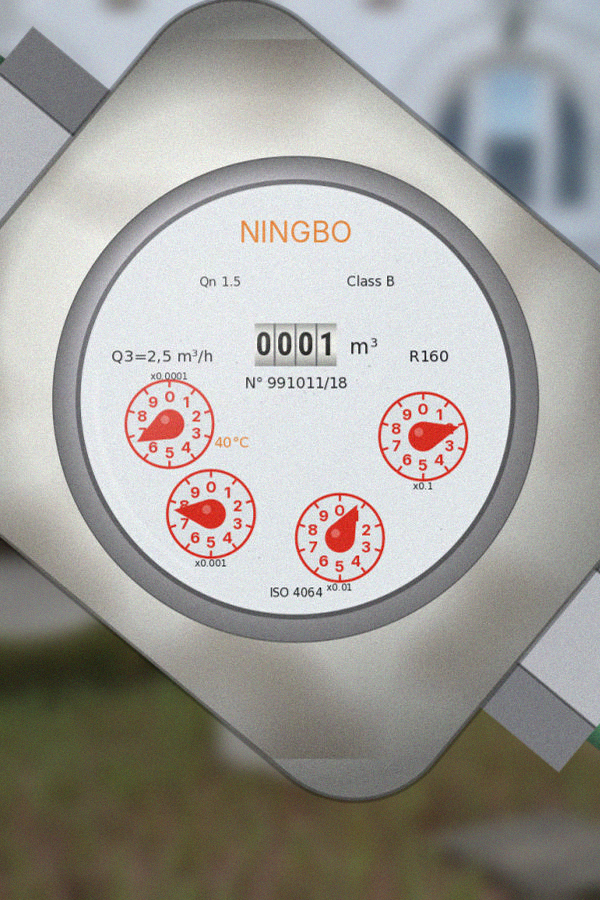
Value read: 1.2076,m³
